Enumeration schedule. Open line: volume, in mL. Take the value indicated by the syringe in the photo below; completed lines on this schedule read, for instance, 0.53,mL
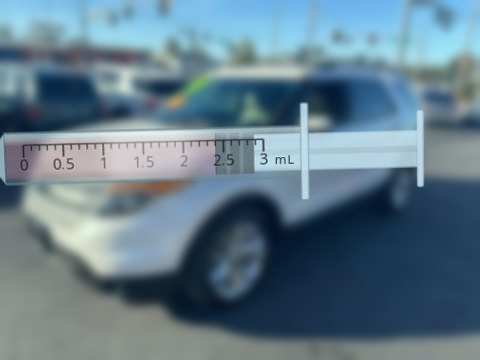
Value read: 2.4,mL
